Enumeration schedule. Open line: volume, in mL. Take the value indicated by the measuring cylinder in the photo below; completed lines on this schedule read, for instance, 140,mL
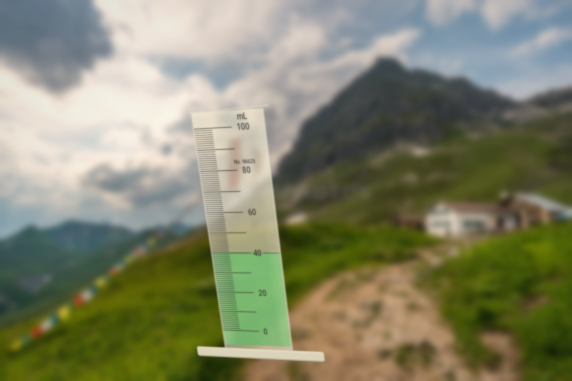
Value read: 40,mL
